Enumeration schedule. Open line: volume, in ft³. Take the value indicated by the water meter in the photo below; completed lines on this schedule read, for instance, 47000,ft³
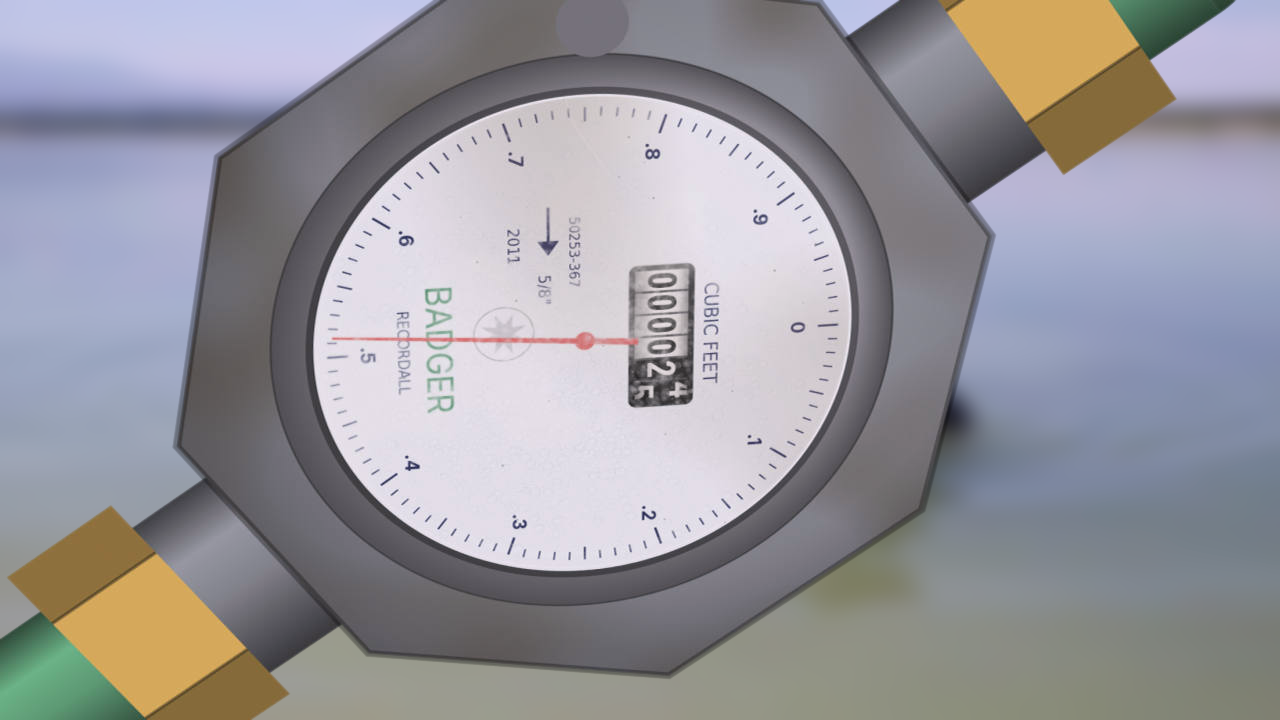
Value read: 24.51,ft³
